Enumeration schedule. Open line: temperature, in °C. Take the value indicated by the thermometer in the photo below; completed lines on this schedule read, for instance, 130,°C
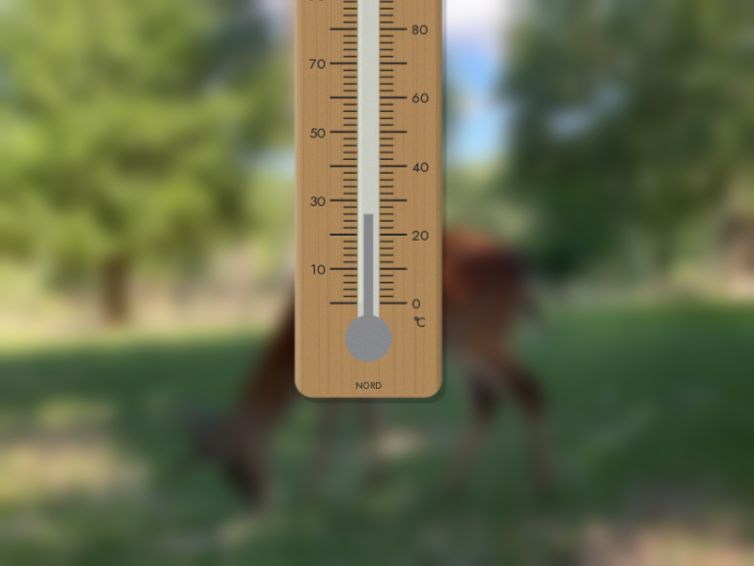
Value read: 26,°C
